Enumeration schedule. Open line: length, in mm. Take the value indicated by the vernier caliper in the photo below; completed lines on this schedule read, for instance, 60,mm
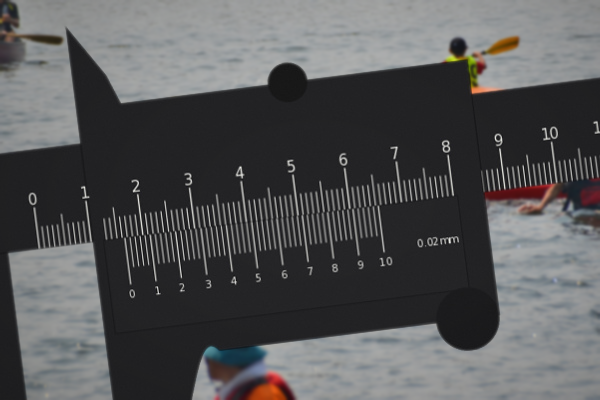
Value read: 16.5,mm
